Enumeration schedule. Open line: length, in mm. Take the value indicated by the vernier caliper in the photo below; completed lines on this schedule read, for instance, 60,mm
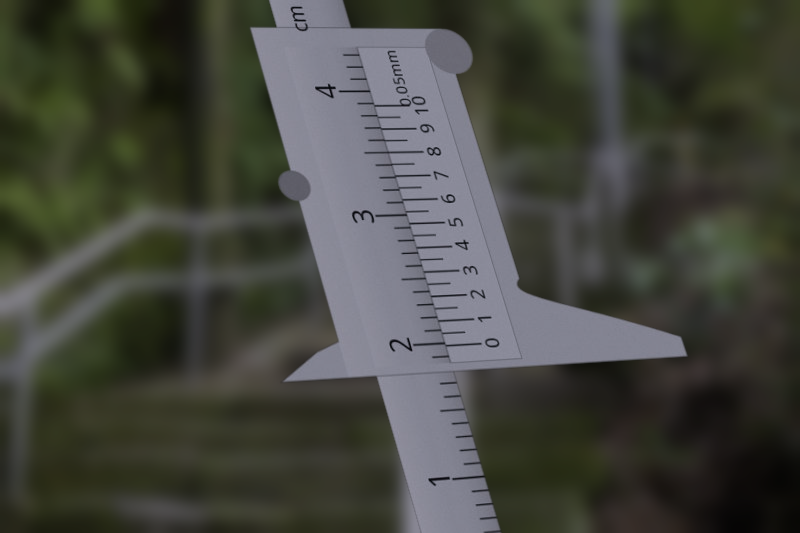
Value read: 19.8,mm
